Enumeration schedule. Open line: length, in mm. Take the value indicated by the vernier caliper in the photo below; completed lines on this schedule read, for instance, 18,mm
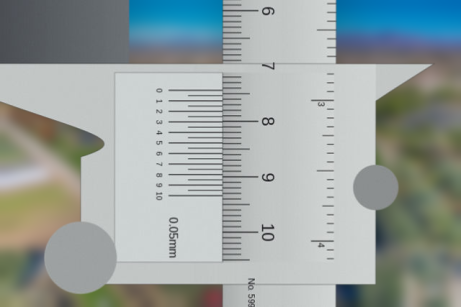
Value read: 74.4,mm
